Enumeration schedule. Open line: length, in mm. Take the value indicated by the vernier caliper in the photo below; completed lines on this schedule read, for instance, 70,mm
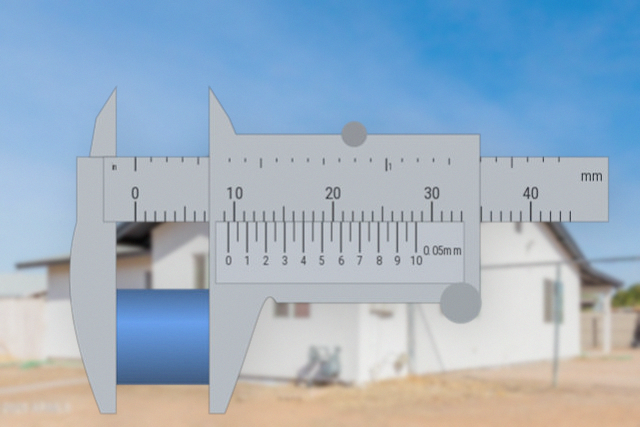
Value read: 9.4,mm
